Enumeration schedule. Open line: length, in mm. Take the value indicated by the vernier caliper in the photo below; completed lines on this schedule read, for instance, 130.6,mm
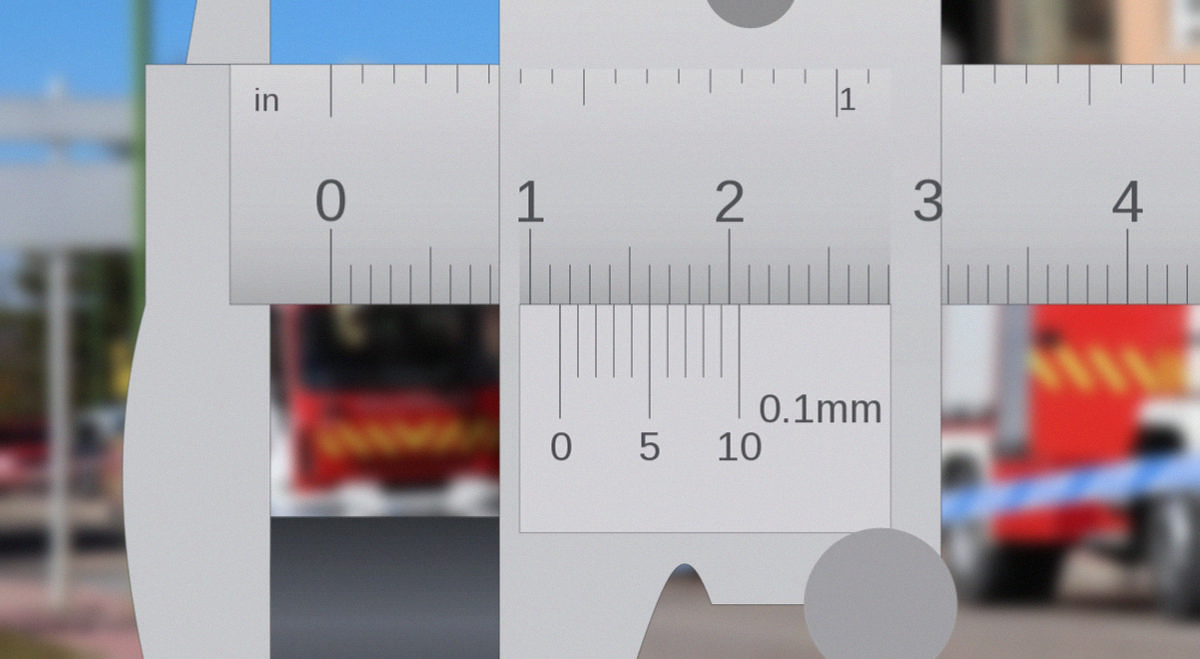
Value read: 11.5,mm
